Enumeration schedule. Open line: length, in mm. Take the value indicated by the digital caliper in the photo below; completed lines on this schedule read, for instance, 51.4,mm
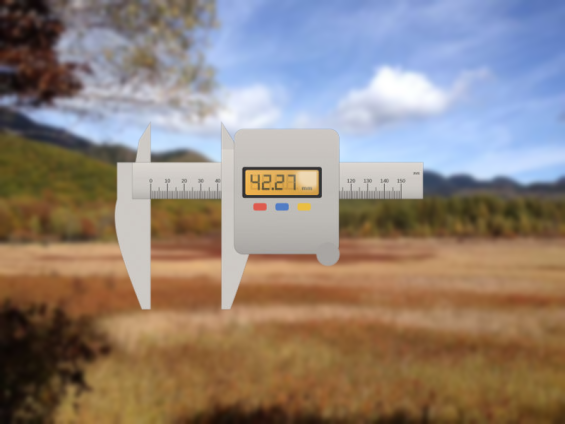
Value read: 42.27,mm
